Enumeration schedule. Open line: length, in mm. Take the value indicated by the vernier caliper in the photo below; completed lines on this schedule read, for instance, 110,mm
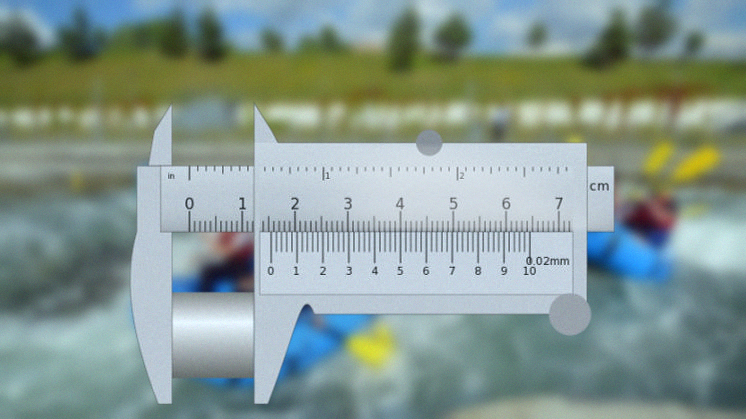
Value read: 15.5,mm
